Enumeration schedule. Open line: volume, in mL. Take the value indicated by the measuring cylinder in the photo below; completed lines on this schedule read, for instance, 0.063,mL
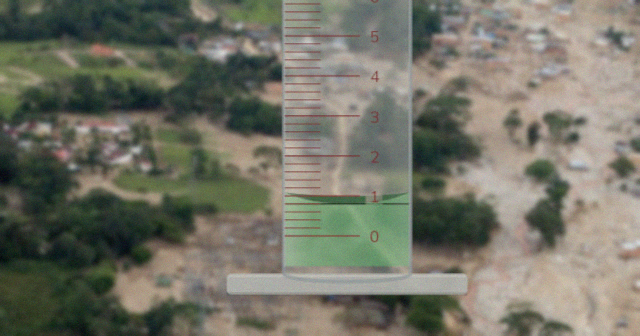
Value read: 0.8,mL
